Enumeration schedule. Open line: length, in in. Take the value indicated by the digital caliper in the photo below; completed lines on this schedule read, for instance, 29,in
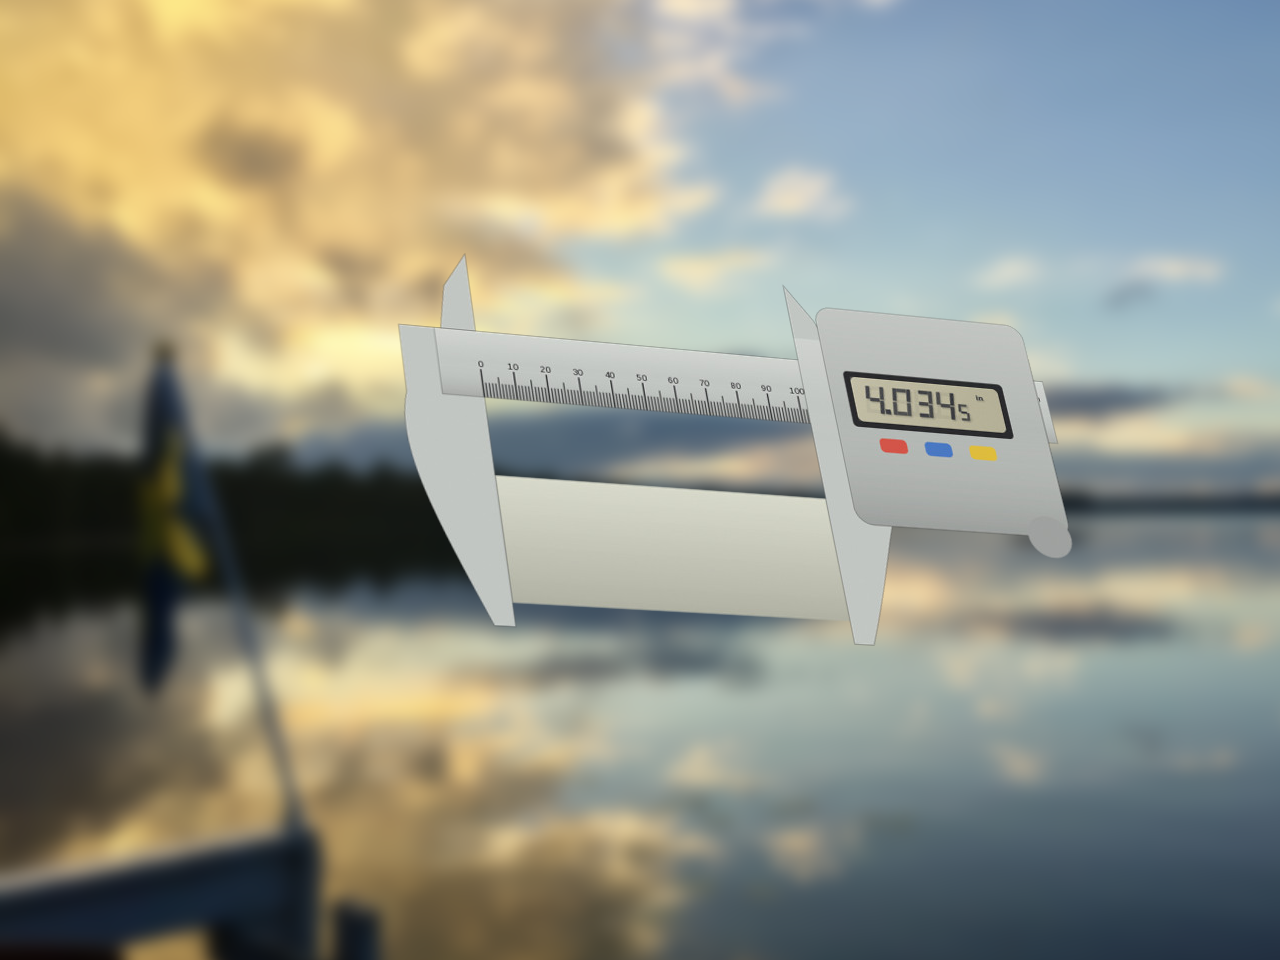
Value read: 4.0345,in
